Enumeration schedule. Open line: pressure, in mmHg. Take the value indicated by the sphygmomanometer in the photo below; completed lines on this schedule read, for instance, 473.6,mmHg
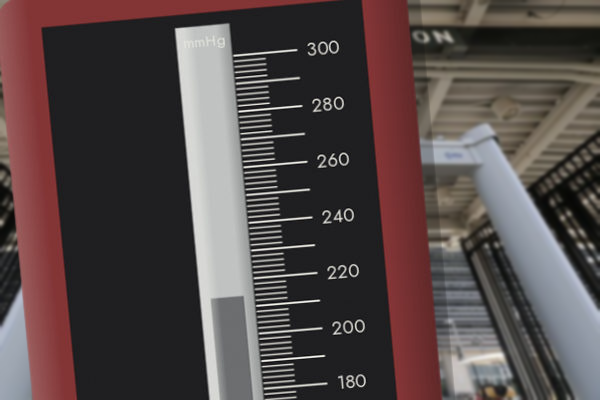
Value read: 214,mmHg
